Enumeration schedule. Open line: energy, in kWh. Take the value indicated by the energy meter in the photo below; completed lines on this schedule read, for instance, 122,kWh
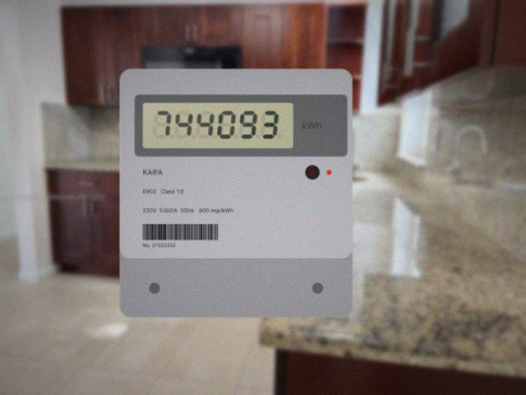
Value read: 744093,kWh
